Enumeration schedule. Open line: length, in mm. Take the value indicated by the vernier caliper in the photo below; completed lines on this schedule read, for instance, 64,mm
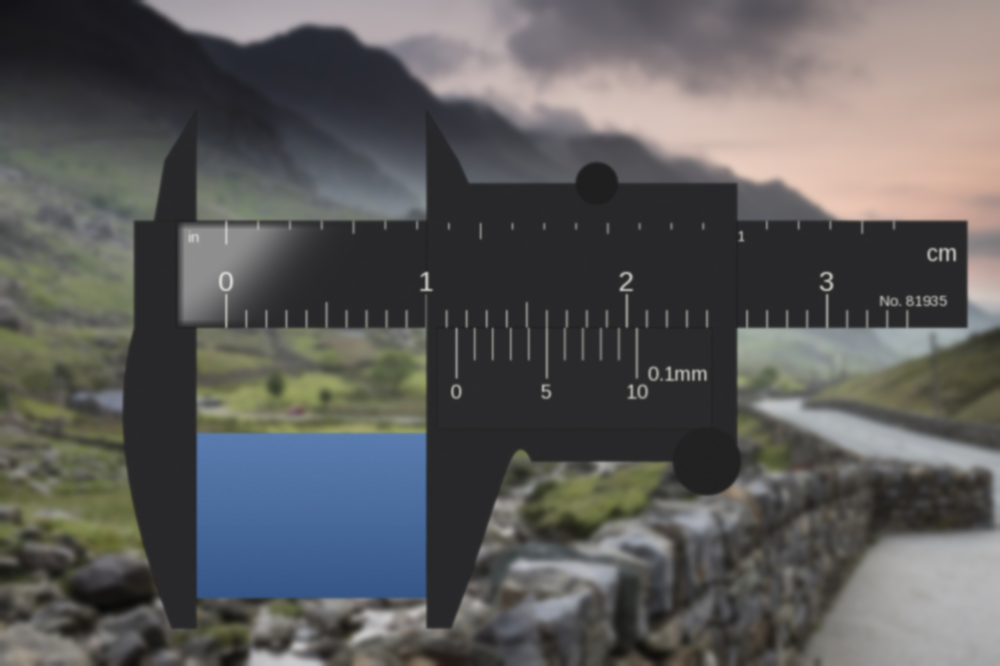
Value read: 11.5,mm
